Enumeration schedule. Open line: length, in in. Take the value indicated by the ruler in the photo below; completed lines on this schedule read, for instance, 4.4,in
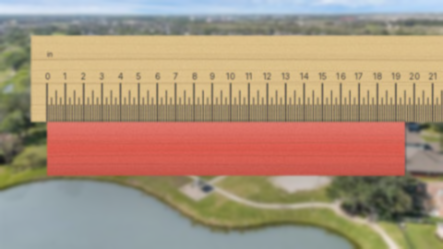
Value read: 19.5,in
